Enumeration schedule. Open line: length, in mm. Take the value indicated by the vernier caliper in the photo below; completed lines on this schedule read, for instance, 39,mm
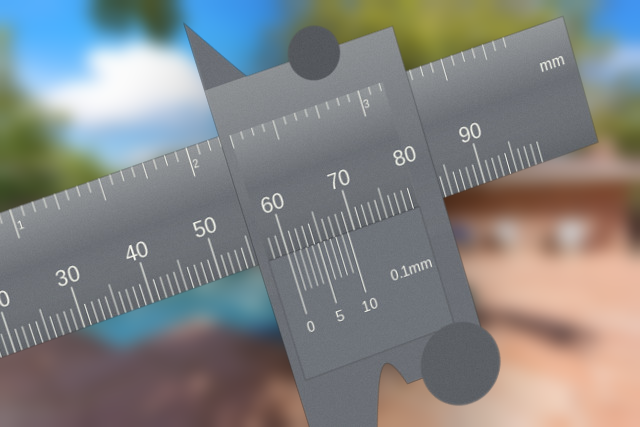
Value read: 60.0,mm
